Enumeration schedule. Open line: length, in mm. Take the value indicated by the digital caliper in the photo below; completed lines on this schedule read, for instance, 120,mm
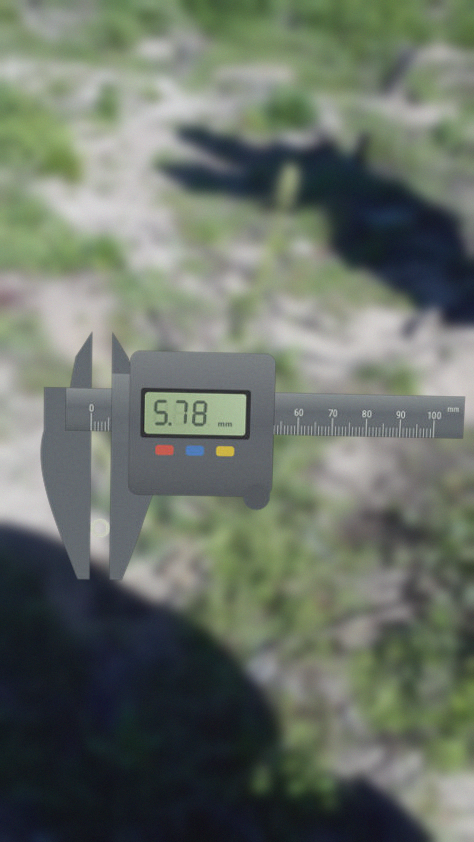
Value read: 5.78,mm
